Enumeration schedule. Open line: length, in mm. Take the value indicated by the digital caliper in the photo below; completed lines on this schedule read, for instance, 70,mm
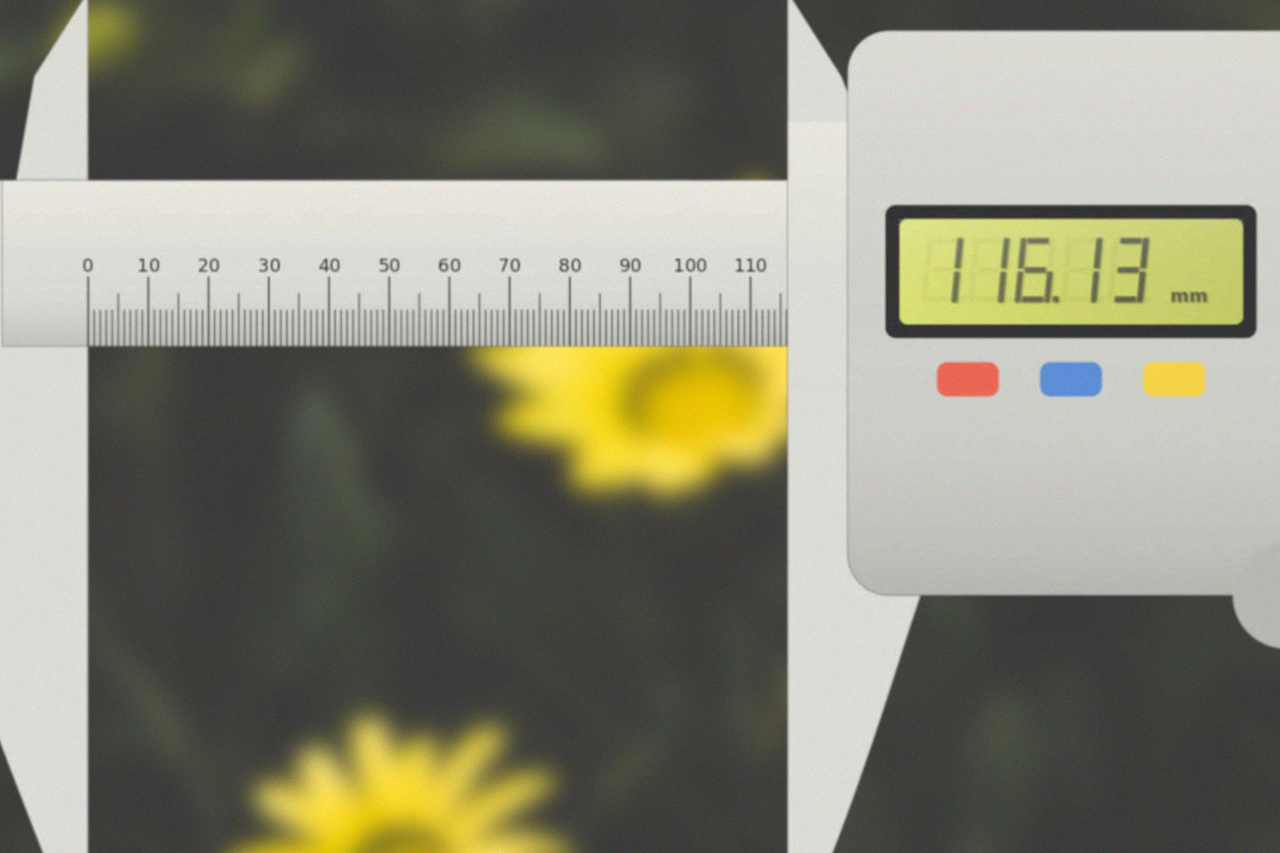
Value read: 116.13,mm
